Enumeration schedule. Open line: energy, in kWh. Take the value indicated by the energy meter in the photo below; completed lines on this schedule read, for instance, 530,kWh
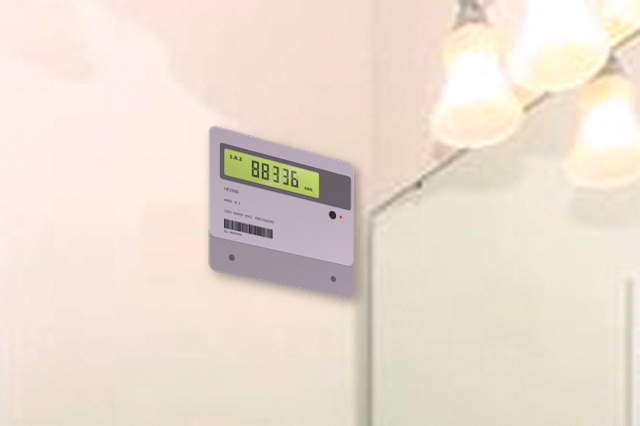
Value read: 88336,kWh
